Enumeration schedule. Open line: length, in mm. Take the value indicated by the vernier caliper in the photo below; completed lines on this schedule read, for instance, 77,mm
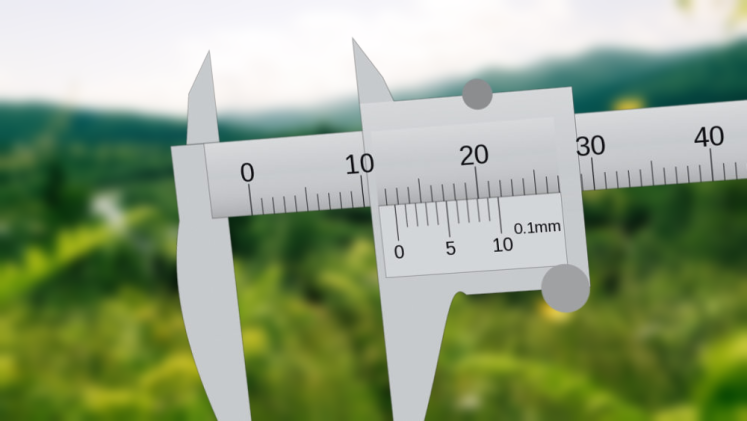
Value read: 12.7,mm
